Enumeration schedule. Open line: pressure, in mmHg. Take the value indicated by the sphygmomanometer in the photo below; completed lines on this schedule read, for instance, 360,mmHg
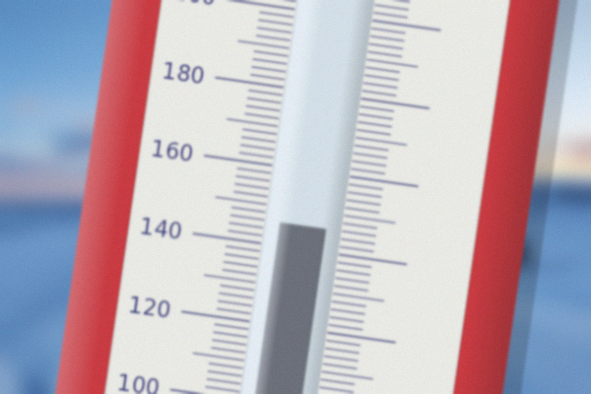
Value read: 146,mmHg
